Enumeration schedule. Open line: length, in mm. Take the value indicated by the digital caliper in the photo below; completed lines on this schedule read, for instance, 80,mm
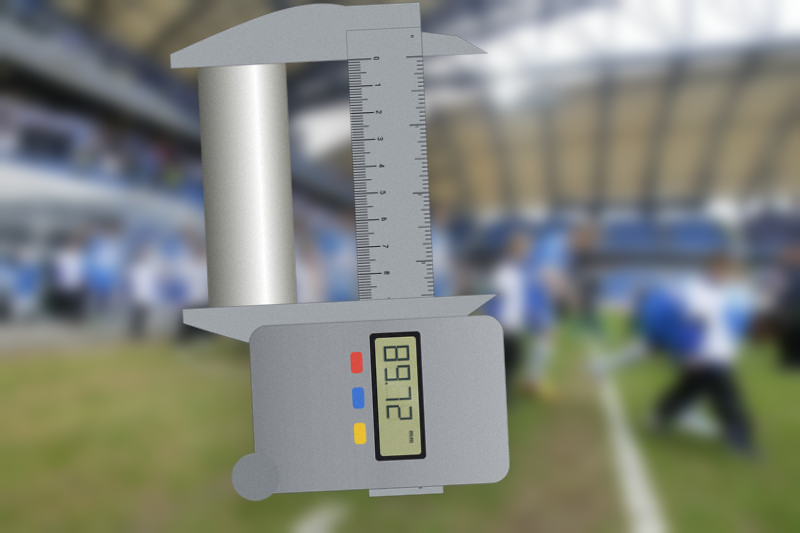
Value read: 89.72,mm
